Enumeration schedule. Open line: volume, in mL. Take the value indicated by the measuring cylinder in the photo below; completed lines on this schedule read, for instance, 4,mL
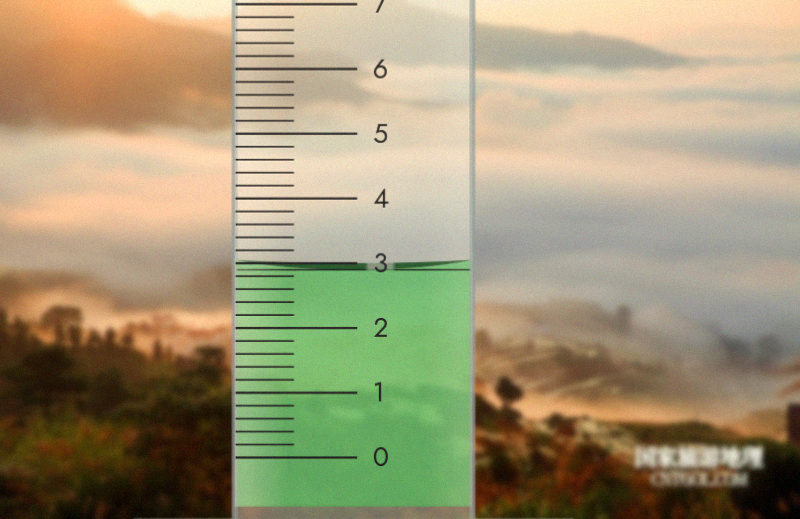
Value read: 2.9,mL
